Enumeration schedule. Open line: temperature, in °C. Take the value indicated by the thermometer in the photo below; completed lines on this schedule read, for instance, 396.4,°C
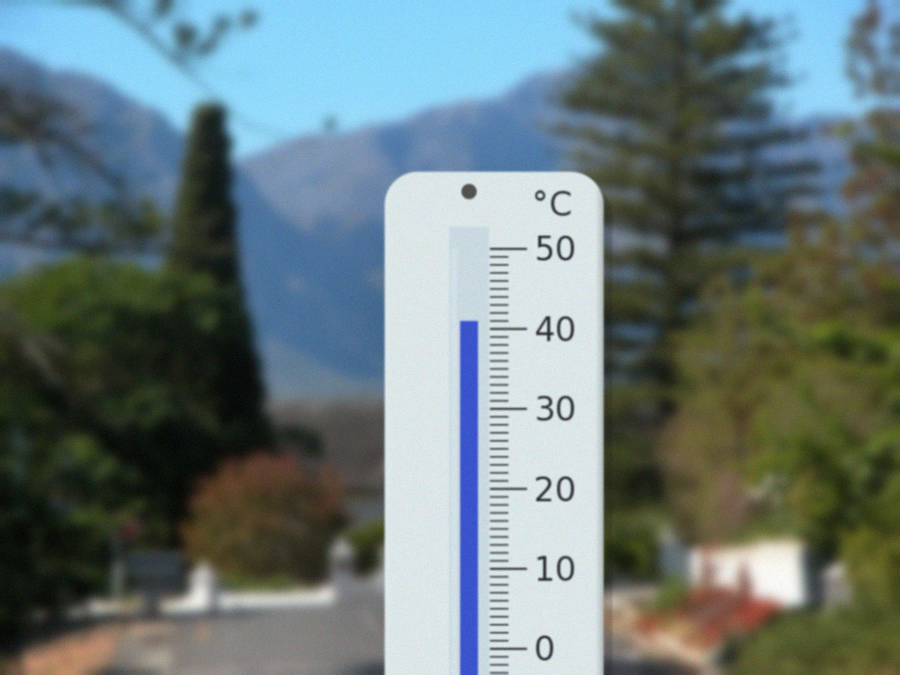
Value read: 41,°C
